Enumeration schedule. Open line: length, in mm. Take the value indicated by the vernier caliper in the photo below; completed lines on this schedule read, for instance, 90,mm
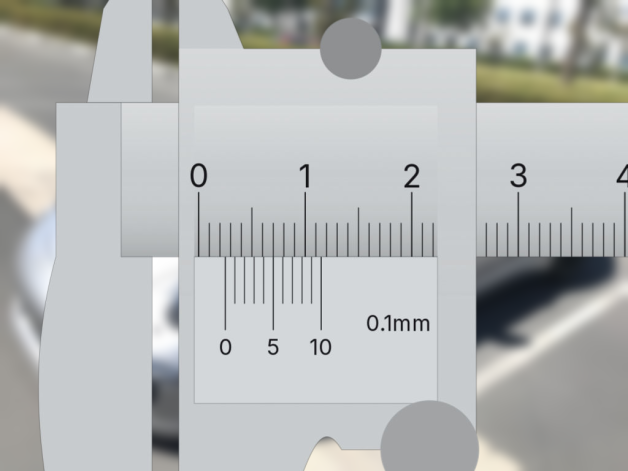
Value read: 2.5,mm
